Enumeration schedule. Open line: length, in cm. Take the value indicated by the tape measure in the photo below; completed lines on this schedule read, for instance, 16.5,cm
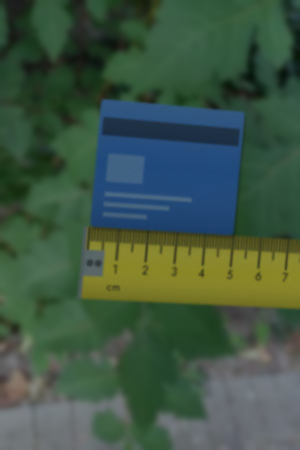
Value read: 5,cm
